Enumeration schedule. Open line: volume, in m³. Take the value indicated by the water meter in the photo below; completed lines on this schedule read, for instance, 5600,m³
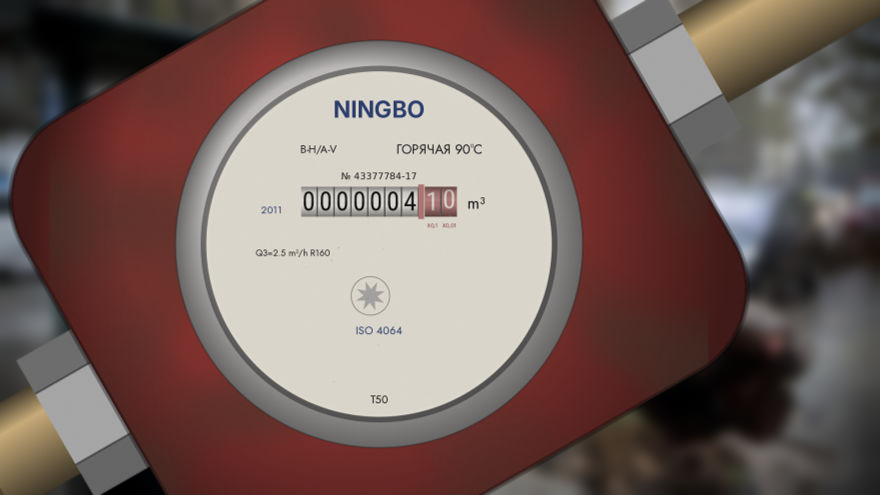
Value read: 4.10,m³
